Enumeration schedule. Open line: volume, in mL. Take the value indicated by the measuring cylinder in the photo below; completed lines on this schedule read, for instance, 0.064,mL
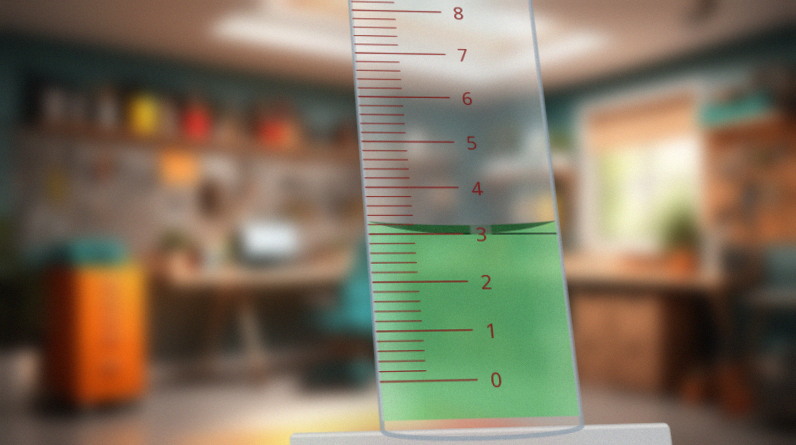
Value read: 3,mL
